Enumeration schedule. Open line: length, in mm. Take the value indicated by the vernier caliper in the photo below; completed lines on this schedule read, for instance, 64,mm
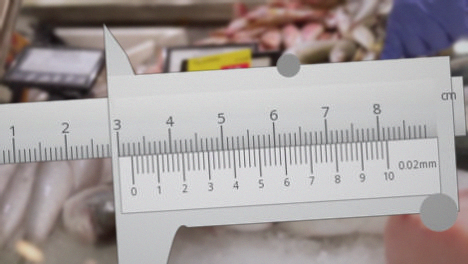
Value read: 32.5,mm
